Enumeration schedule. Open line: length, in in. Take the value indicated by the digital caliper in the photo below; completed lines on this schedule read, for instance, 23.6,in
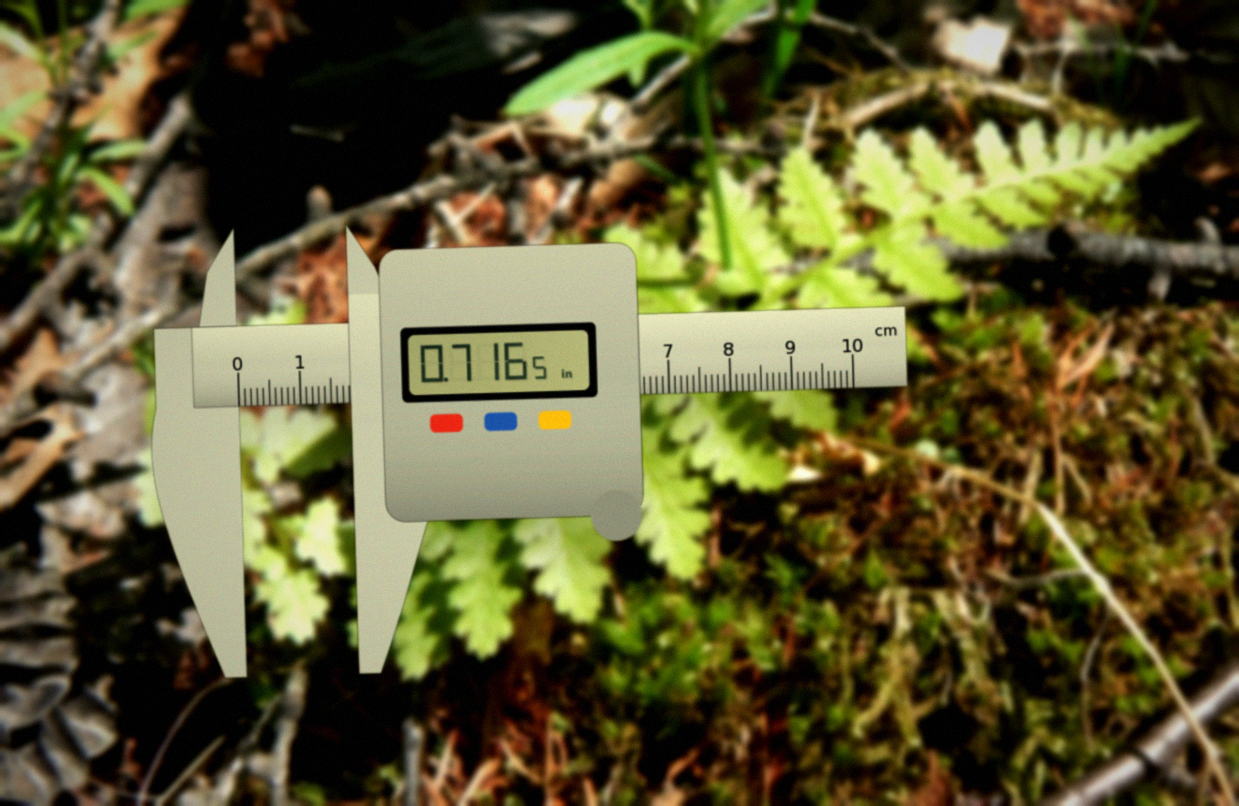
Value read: 0.7165,in
